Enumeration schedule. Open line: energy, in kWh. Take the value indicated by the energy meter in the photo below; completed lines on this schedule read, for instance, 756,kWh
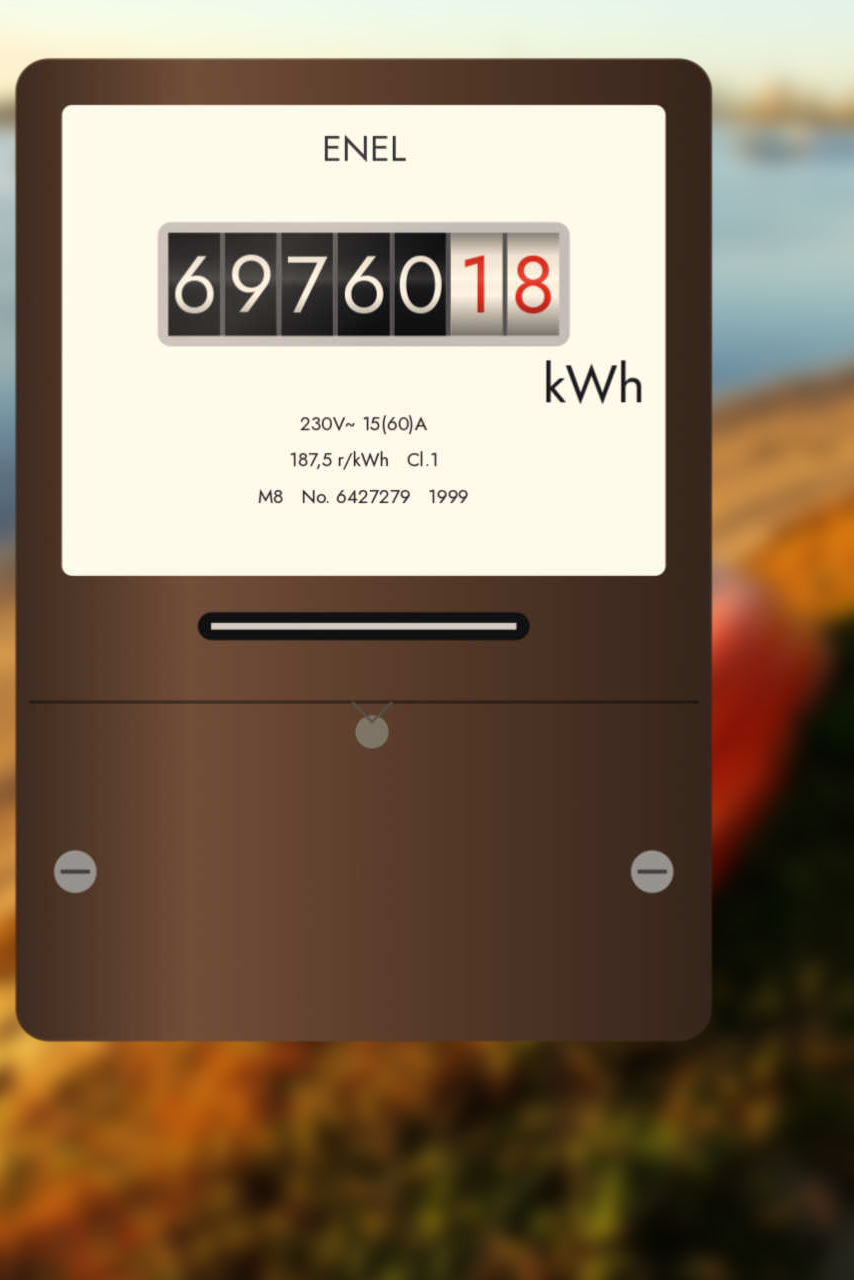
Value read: 69760.18,kWh
